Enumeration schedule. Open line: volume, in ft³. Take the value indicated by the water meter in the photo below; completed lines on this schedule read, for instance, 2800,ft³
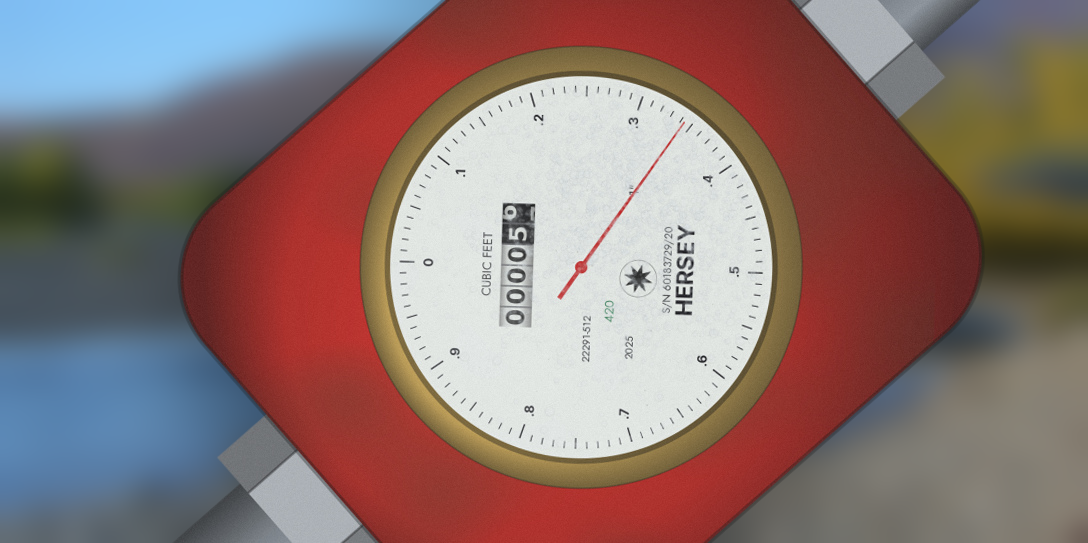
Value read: 56.34,ft³
